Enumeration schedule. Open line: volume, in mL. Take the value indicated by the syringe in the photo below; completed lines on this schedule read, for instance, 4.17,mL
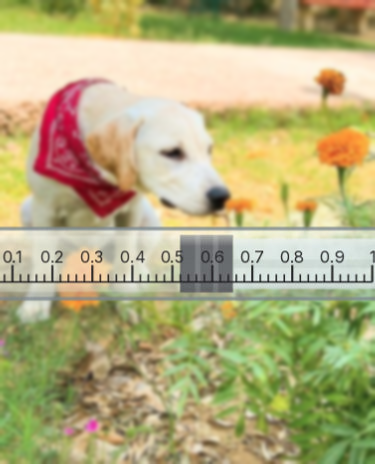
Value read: 0.52,mL
